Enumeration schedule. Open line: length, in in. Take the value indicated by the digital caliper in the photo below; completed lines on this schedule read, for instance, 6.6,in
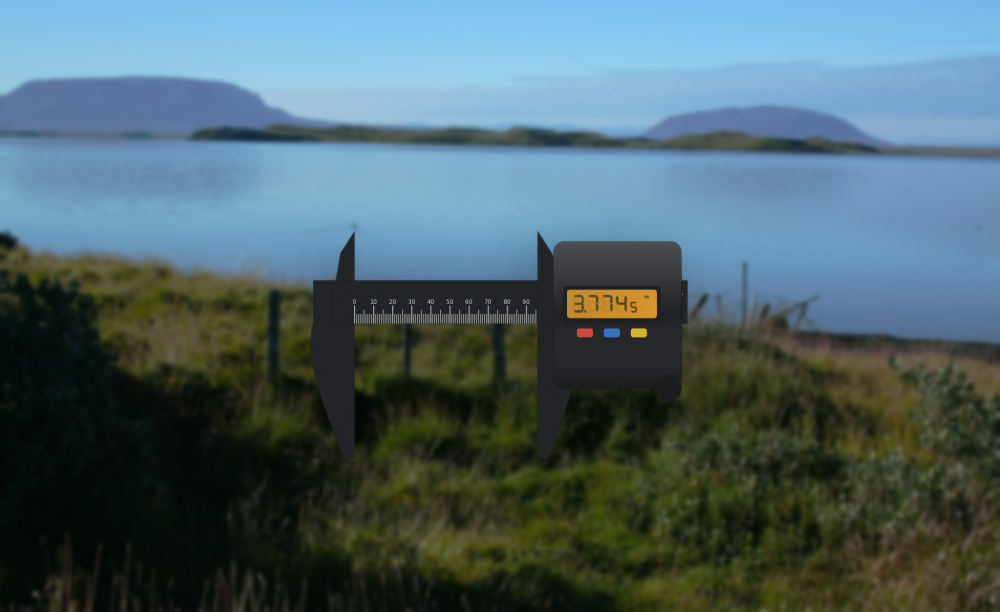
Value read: 3.7745,in
